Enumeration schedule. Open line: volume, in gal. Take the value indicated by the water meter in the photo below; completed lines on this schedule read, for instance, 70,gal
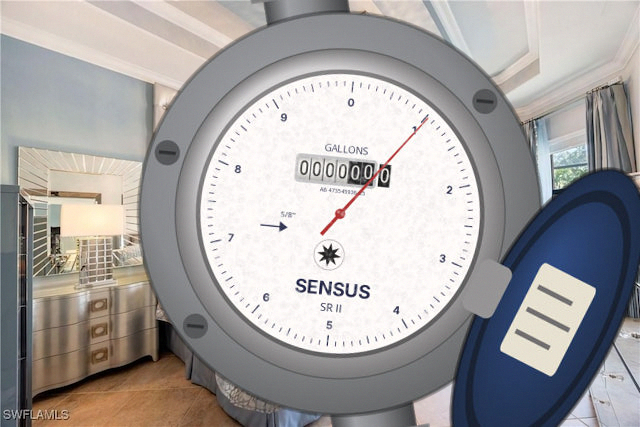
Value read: 1.0,gal
